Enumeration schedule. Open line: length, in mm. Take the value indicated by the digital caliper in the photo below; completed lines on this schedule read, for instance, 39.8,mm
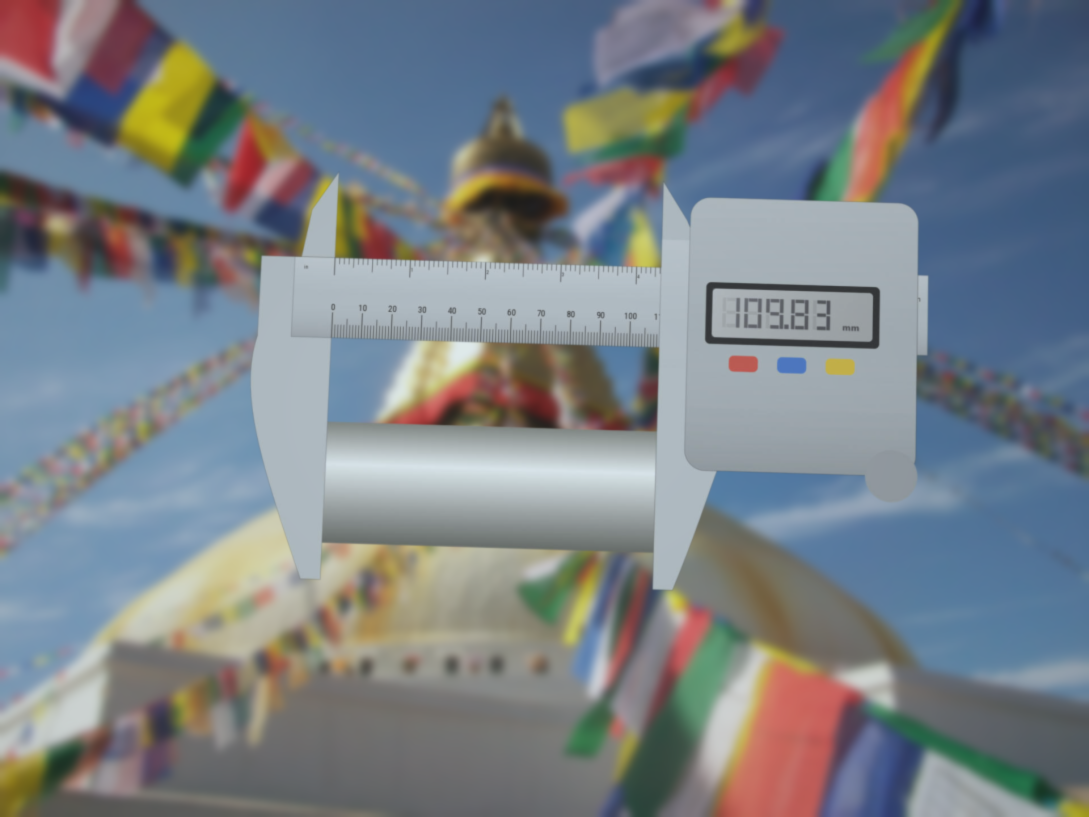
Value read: 109.83,mm
